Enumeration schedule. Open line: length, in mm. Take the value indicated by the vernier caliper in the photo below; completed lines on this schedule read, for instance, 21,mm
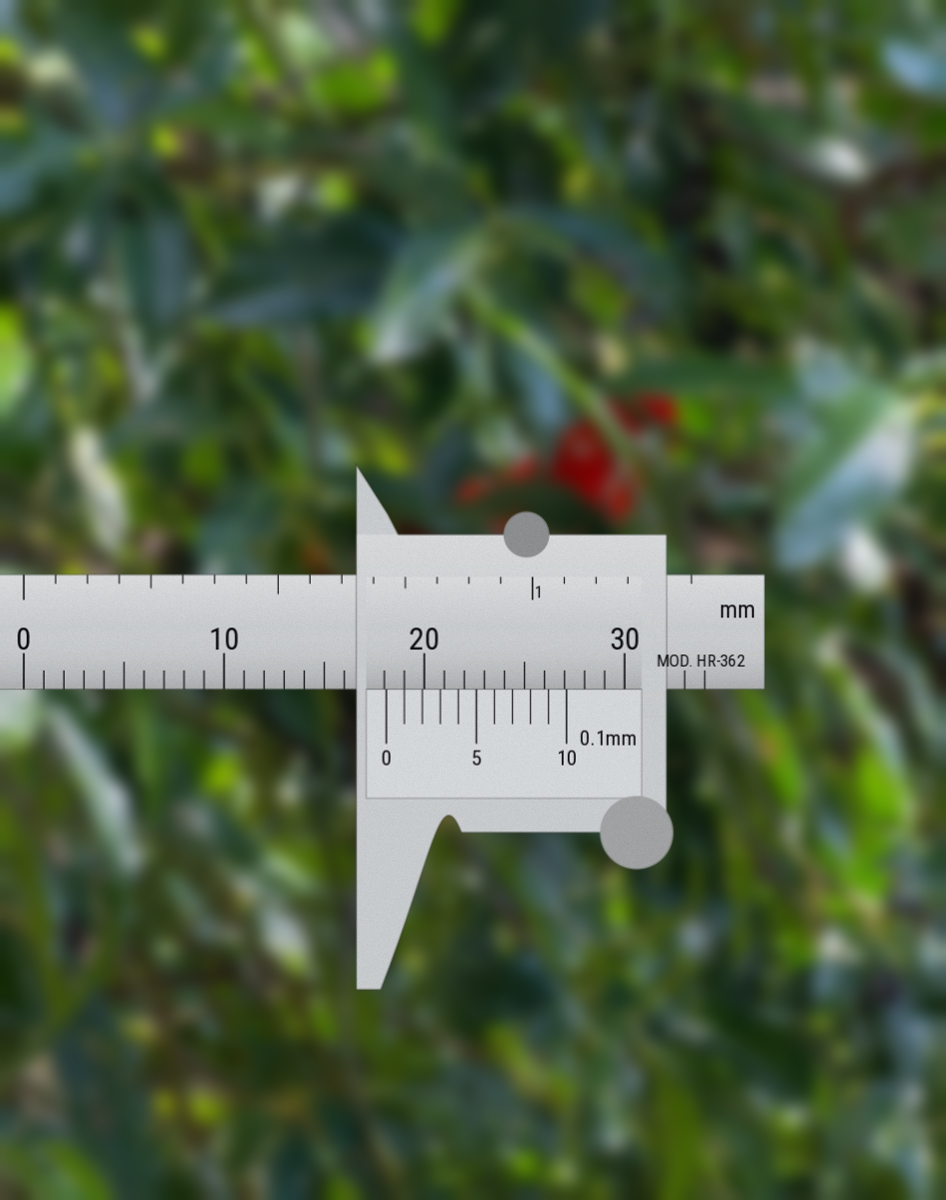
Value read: 18.1,mm
